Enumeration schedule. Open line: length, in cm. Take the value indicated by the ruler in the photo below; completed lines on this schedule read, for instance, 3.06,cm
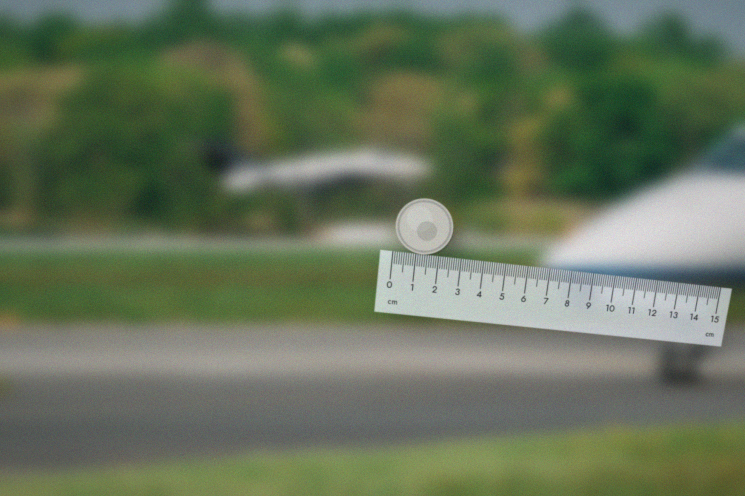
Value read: 2.5,cm
